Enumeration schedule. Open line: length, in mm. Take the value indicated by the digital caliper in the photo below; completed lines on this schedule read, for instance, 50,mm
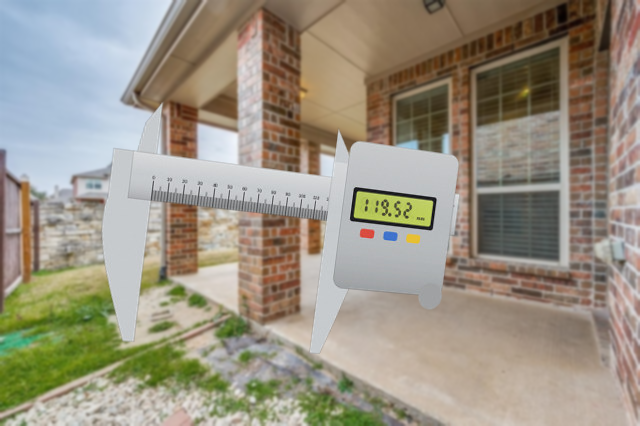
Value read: 119.52,mm
